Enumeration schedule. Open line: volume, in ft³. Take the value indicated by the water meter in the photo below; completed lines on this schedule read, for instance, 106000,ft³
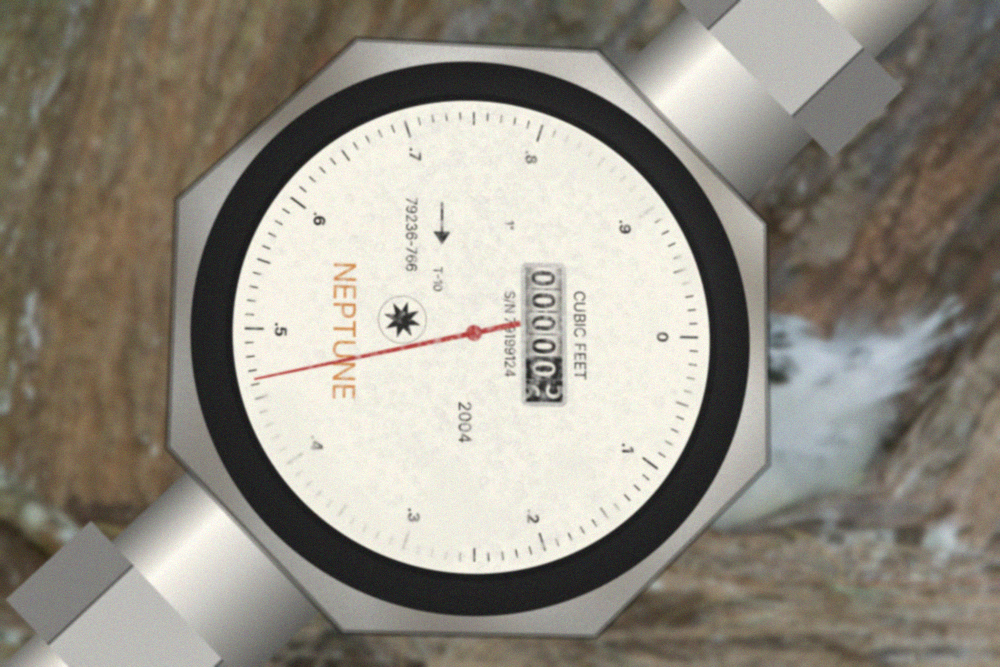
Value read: 5.46,ft³
